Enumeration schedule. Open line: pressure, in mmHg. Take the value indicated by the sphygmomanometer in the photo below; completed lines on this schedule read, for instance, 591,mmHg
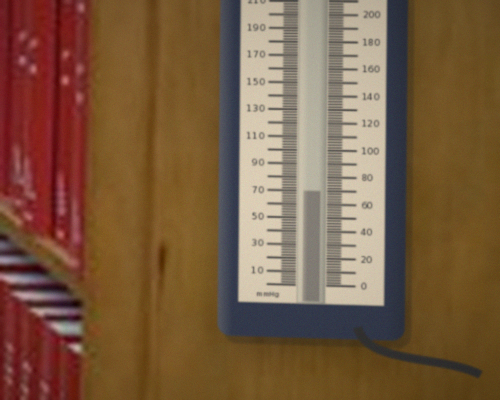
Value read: 70,mmHg
